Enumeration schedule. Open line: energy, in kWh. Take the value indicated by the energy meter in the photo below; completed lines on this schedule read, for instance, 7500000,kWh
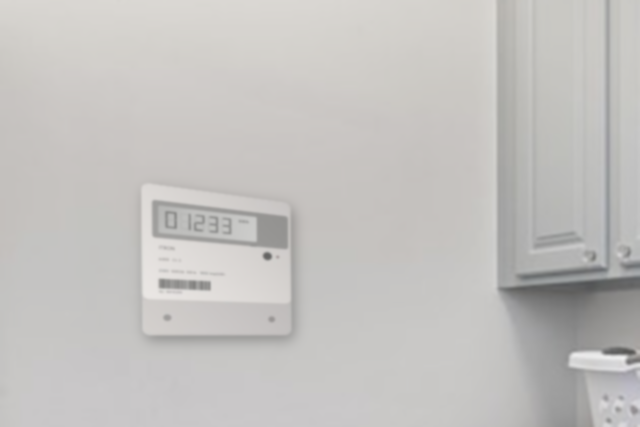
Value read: 1233,kWh
